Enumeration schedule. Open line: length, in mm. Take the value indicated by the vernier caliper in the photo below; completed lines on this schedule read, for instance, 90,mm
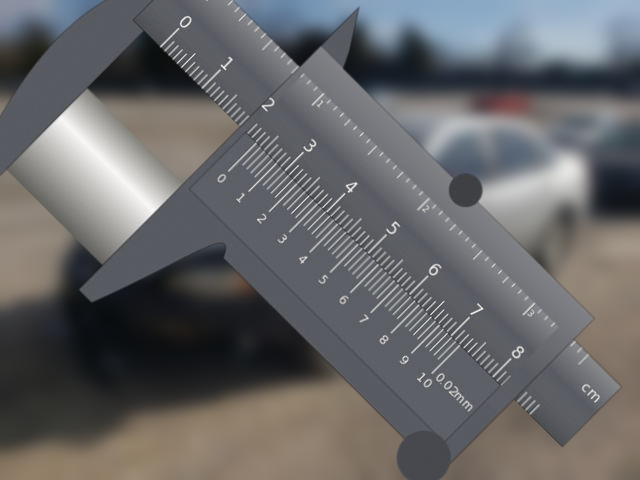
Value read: 23.2,mm
